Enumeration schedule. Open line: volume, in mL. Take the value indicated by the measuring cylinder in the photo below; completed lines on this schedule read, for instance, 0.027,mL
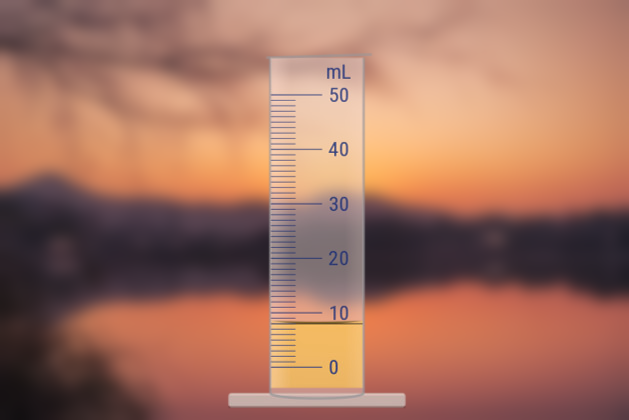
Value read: 8,mL
